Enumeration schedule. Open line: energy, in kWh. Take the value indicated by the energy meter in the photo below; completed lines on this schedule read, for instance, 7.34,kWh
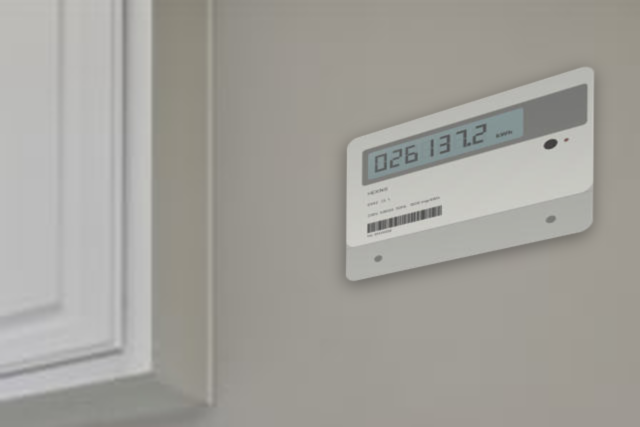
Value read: 26137.2,kWh
